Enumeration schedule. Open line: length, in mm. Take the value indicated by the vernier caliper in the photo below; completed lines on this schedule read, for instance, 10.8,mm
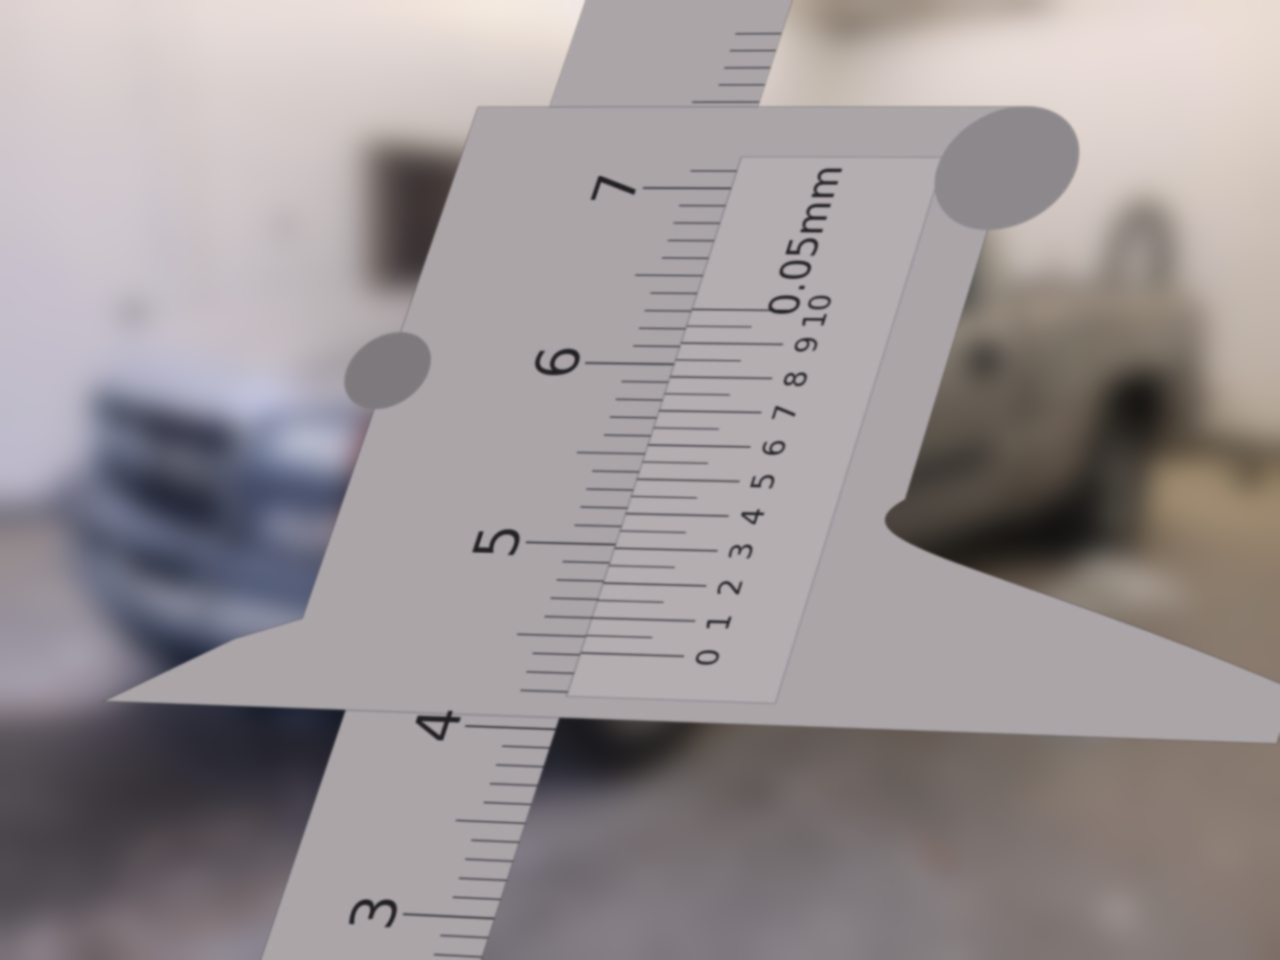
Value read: 44.1,mm
